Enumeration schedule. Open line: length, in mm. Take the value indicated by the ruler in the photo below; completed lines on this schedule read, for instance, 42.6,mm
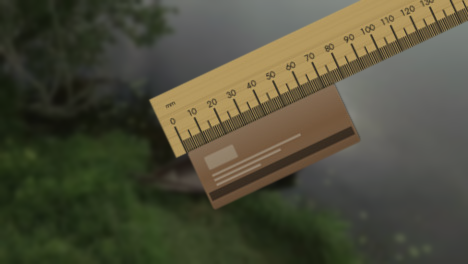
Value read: 75,mm
